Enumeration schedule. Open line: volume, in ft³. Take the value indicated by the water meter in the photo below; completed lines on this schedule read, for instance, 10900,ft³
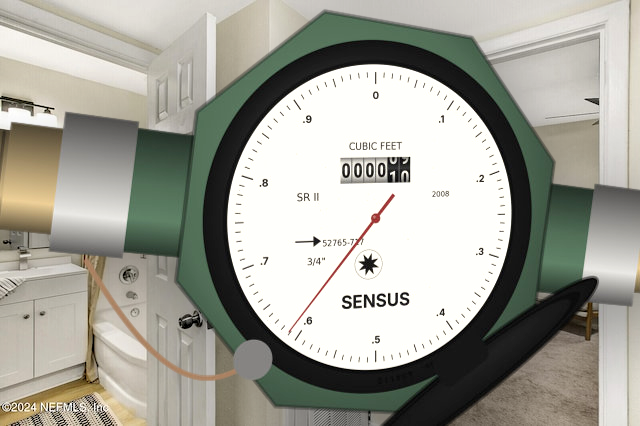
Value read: 9.61,ft³
